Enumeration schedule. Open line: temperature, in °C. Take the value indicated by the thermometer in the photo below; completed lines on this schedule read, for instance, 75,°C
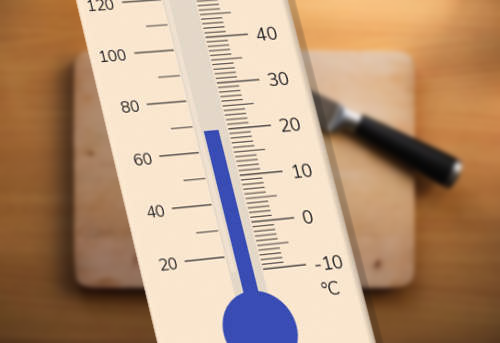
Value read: 20,°C
